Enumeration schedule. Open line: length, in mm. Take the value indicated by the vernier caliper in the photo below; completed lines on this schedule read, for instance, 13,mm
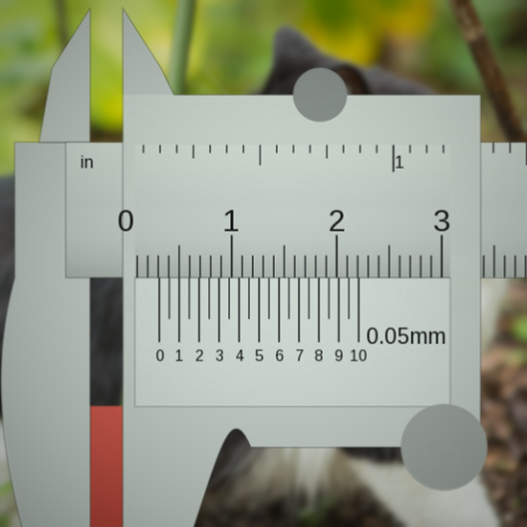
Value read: 3.1,mm
